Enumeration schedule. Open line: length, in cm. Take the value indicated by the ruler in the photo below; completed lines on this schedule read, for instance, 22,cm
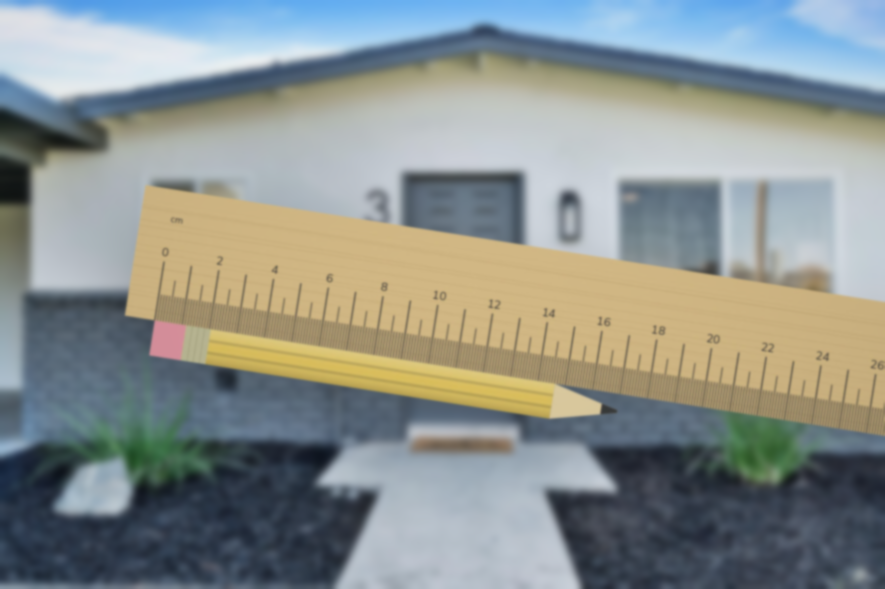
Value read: 17,cm
